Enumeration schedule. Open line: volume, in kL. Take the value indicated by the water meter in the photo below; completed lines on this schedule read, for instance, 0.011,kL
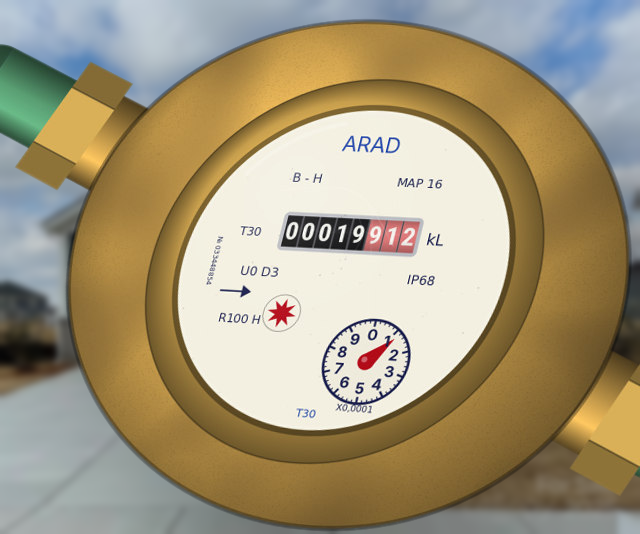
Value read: 19.9121,kL
